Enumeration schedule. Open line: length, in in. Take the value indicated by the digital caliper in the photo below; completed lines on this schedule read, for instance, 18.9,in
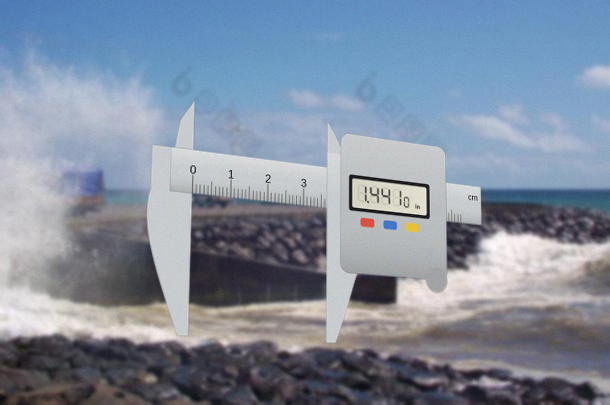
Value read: 1.4410,in
